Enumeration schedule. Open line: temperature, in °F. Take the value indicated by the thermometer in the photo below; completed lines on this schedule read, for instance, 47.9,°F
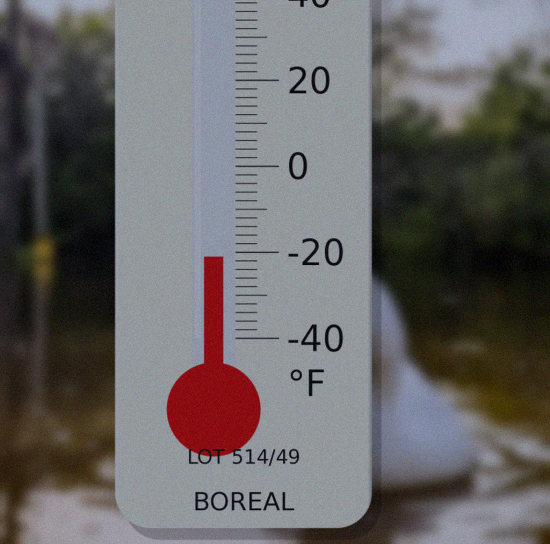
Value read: -21,°F
